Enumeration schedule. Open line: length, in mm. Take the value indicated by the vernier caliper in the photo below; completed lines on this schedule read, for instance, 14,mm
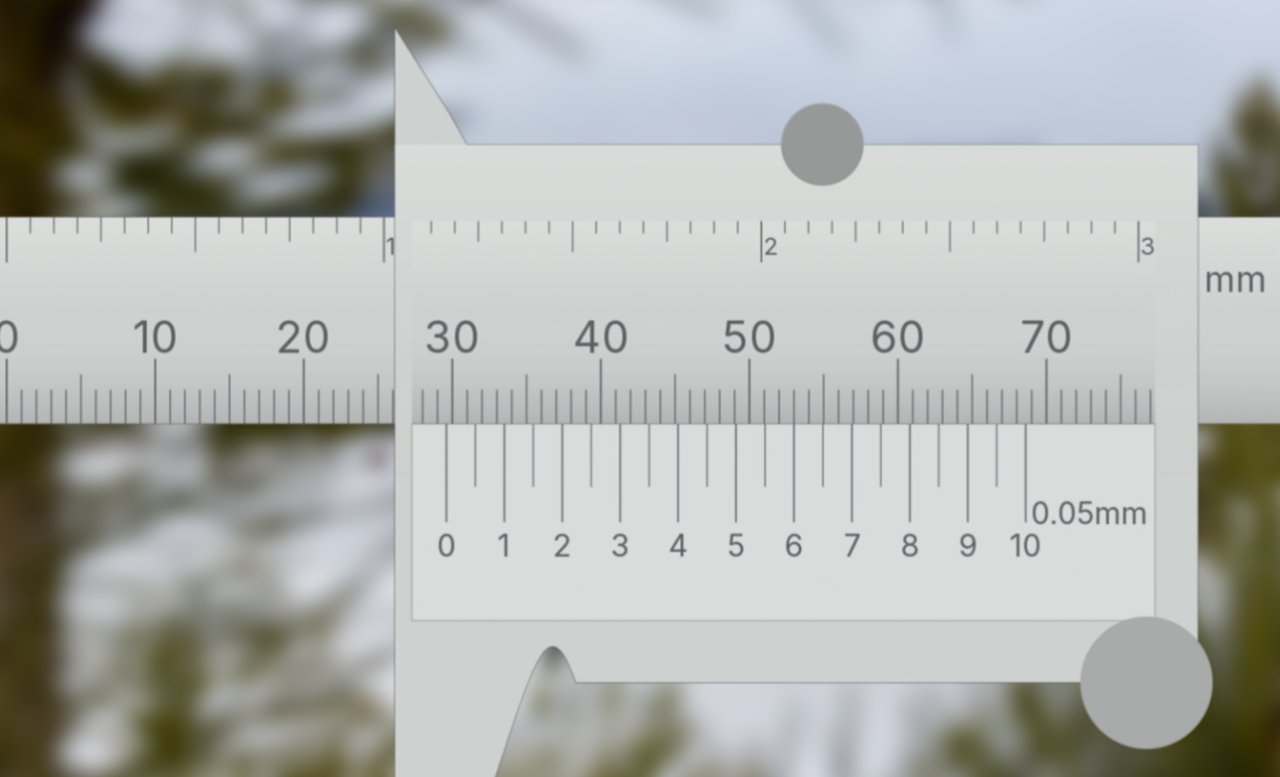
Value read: 29.6,mm
